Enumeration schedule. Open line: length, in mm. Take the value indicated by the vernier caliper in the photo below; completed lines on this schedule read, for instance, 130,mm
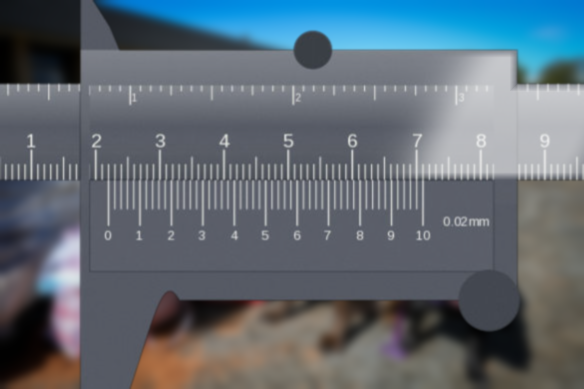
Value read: 22.0,mm
